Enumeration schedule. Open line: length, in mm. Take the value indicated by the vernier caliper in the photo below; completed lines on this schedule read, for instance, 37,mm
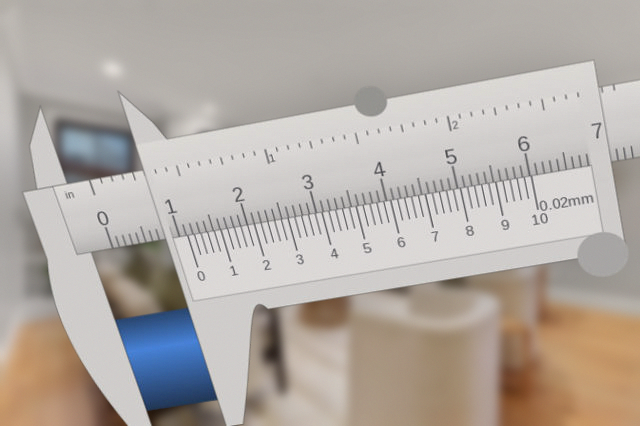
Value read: 11.2,mm
